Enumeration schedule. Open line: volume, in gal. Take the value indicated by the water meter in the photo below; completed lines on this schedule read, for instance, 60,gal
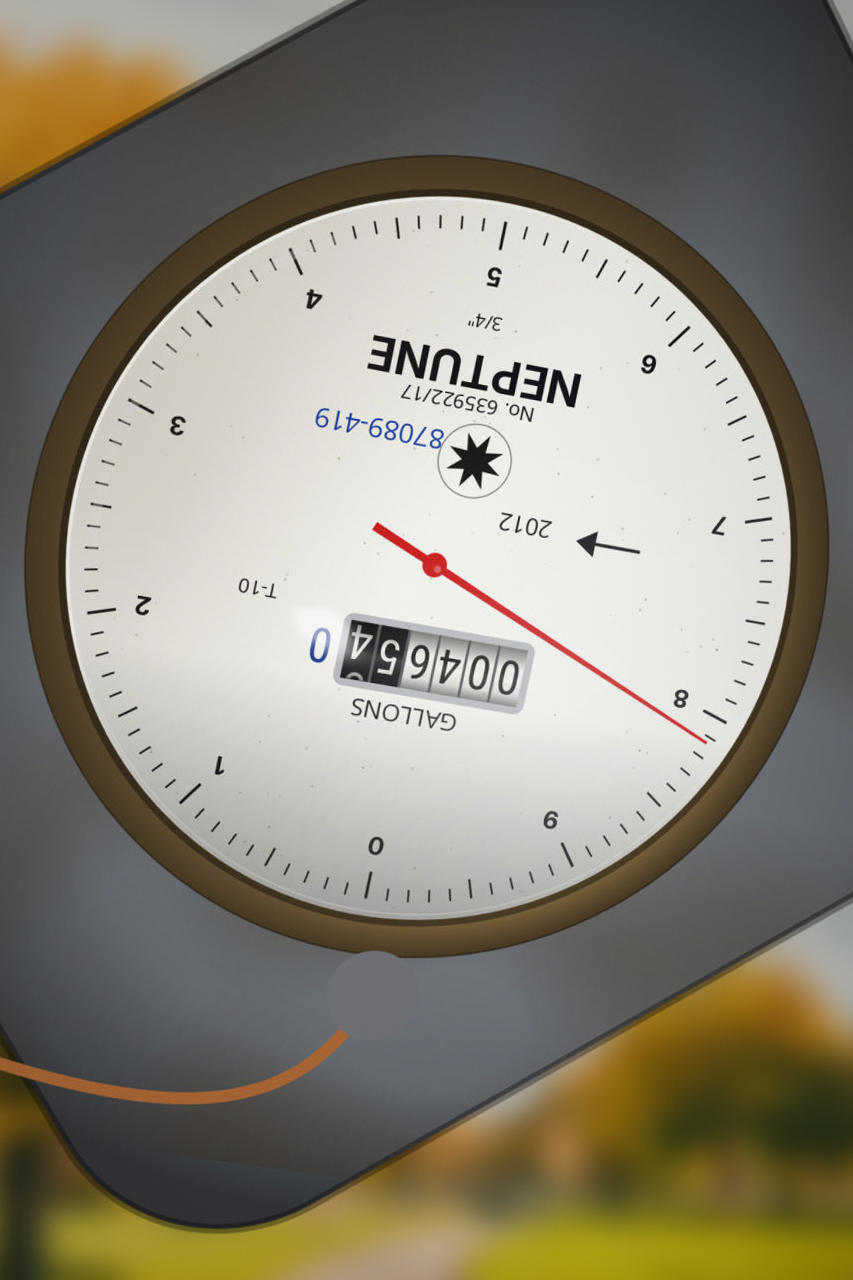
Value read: 46538.1,gal
